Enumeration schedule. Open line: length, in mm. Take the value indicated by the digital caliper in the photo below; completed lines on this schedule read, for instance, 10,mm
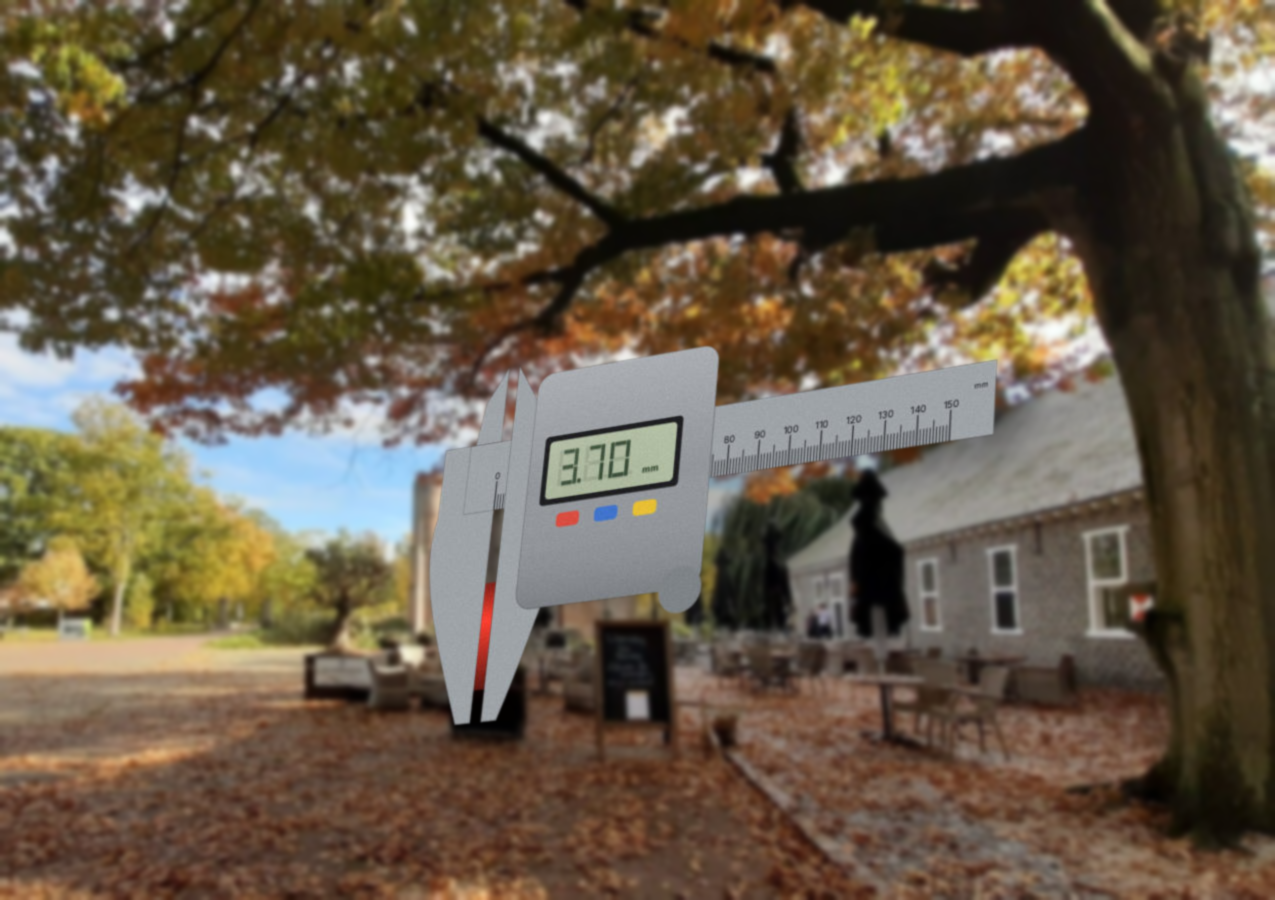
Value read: 3.70,mm
